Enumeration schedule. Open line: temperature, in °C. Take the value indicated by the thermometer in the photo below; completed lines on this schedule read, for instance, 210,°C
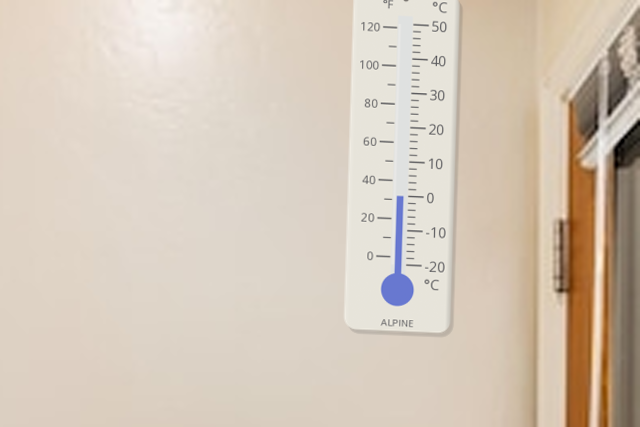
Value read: 0,°C
